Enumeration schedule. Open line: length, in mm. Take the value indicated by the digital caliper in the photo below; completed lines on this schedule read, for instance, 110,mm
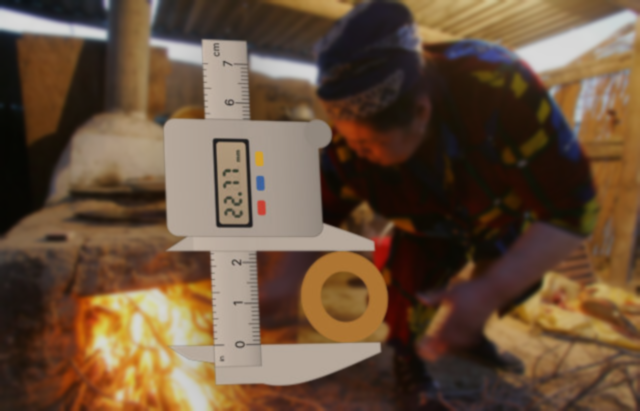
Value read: 22.77,mm
